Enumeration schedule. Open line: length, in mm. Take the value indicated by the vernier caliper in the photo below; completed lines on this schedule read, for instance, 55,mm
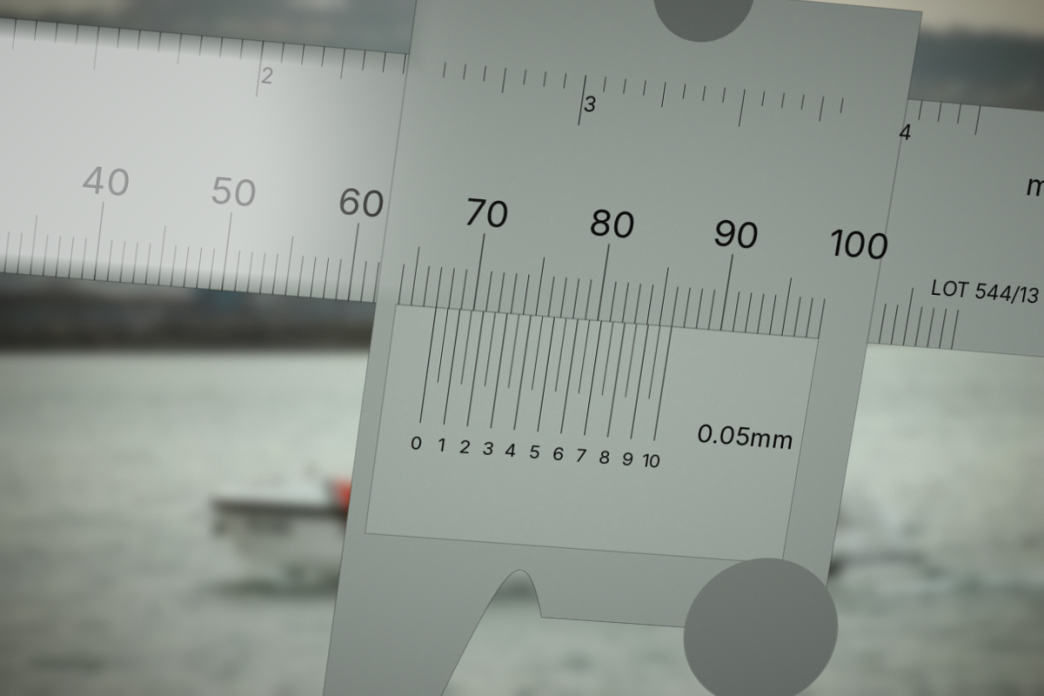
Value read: 67.0,mm
